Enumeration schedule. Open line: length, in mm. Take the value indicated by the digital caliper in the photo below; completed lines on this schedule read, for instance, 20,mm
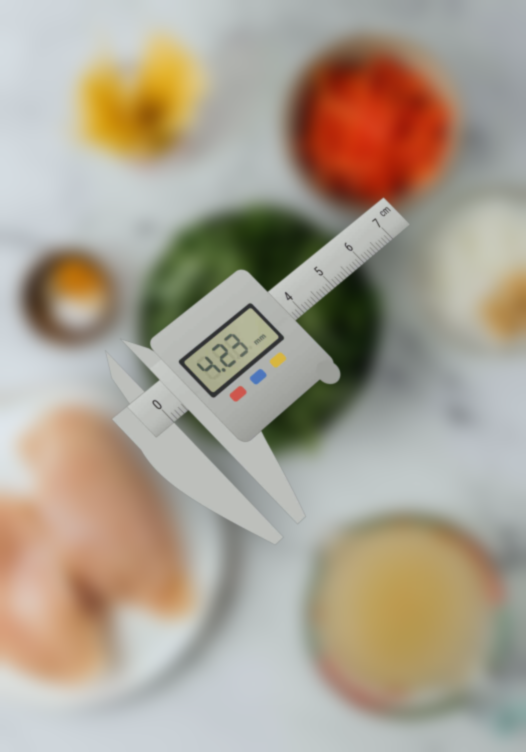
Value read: 4.23,mm
